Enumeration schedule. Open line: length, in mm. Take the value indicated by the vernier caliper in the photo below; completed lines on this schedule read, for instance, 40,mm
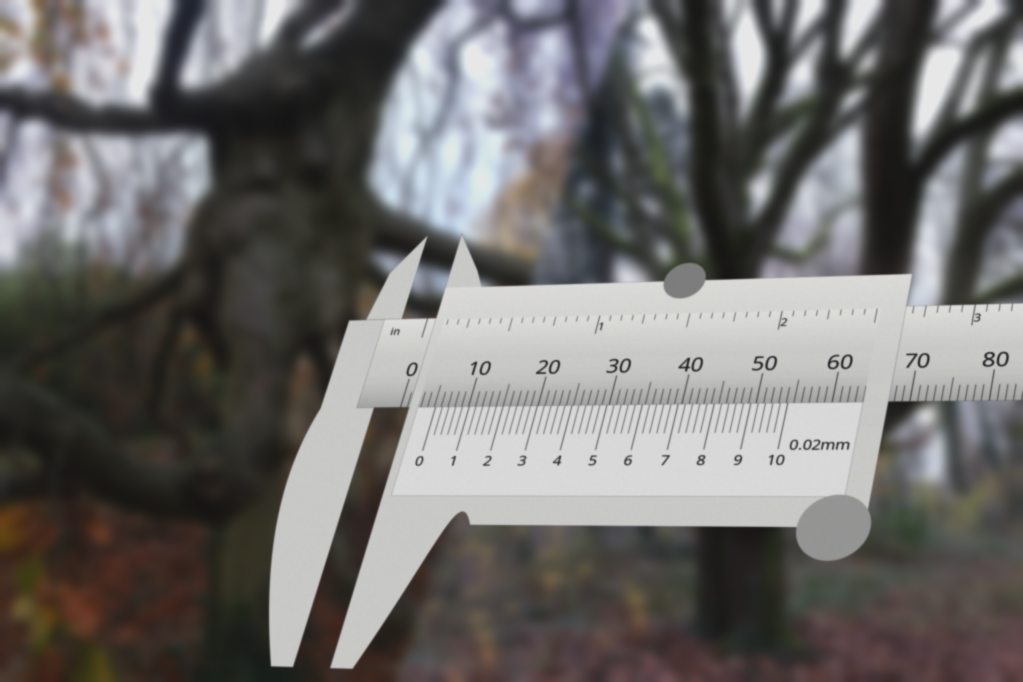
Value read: 5.2,mm
